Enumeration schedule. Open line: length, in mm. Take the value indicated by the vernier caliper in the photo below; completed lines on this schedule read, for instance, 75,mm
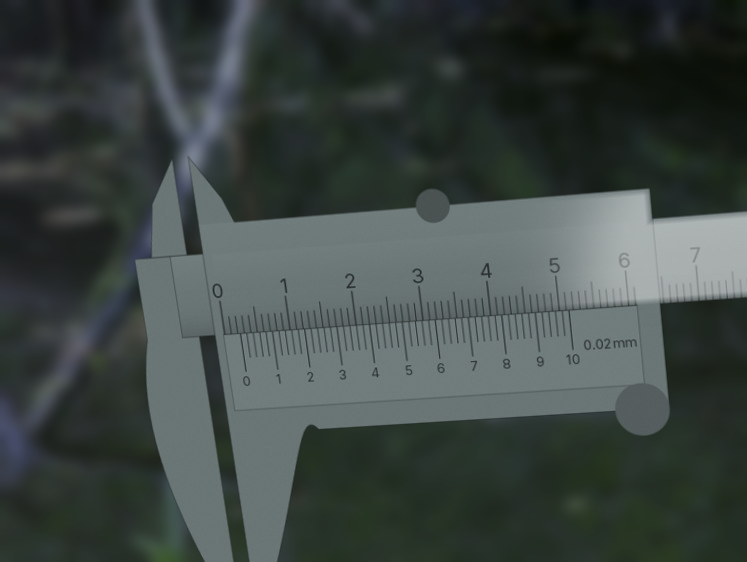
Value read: 2.4,mm
